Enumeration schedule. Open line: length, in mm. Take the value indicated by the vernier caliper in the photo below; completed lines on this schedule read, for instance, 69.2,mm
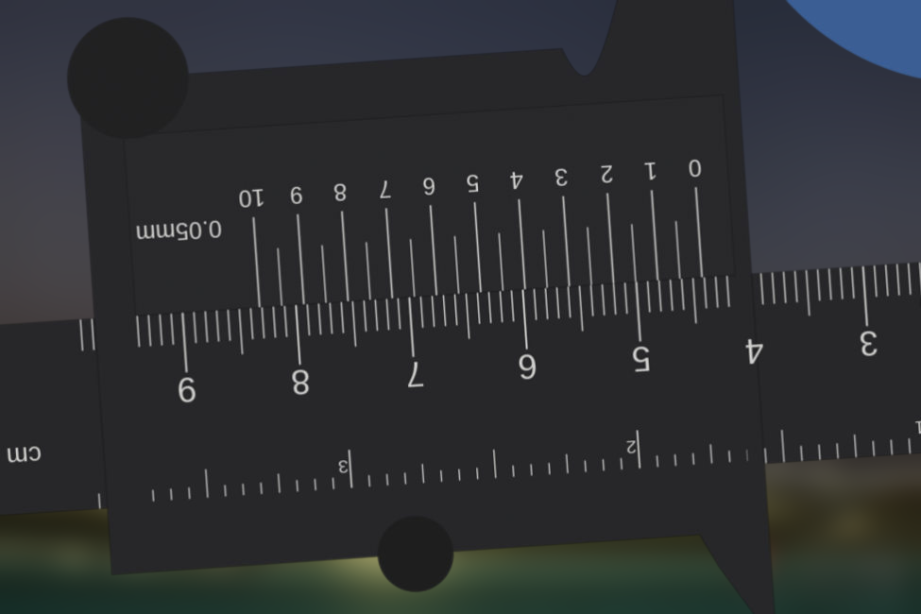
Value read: 44.2,mm
